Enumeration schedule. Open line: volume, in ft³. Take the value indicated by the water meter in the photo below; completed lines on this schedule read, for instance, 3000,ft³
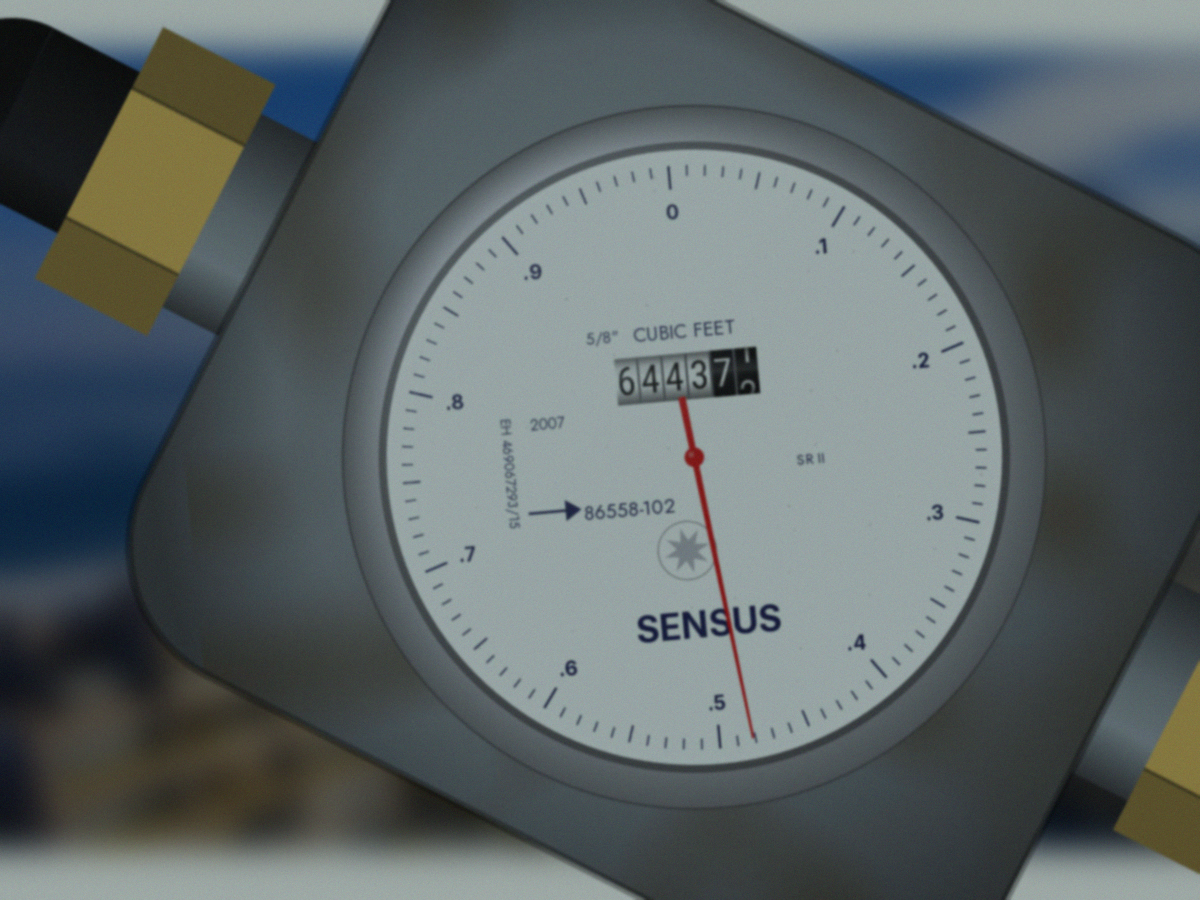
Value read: 644371.48,ft³
